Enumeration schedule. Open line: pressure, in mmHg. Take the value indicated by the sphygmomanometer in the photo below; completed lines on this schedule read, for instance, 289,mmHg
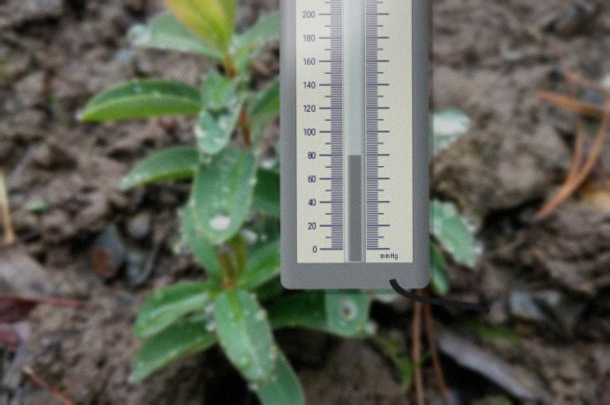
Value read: 80,mmHg
